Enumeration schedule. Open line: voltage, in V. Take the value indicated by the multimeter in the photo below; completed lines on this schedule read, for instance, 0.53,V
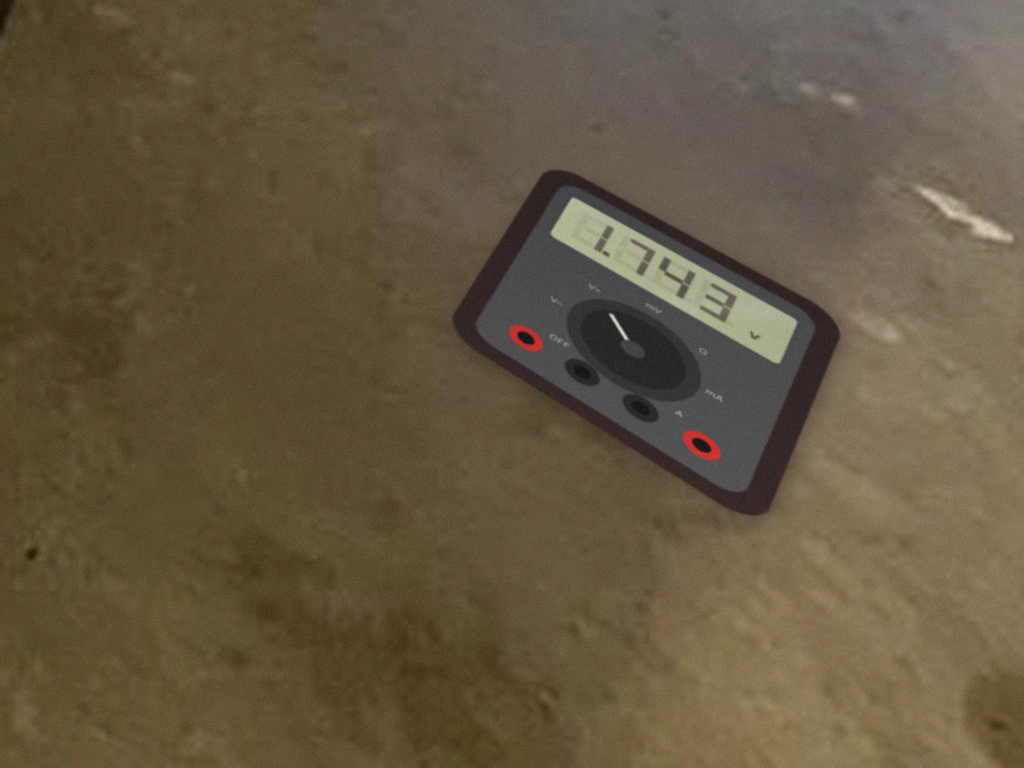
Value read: 1.743,V
